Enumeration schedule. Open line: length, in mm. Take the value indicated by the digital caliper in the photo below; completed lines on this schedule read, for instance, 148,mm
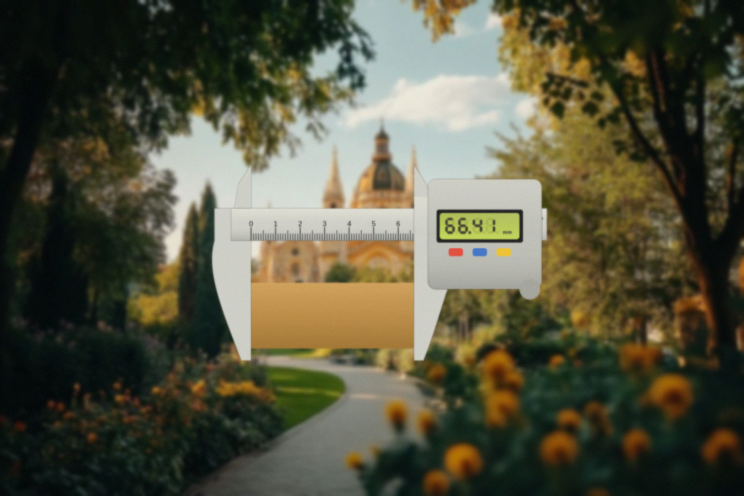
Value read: 66.41,mm
